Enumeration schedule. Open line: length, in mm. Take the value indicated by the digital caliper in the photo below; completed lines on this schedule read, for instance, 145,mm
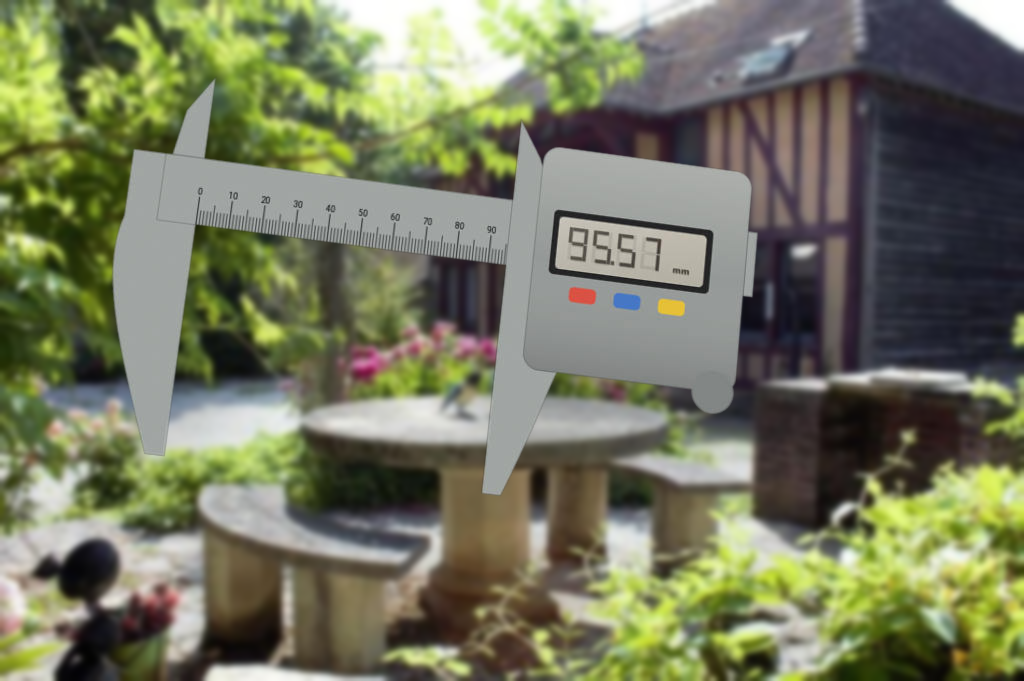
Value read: 95.57,mm
